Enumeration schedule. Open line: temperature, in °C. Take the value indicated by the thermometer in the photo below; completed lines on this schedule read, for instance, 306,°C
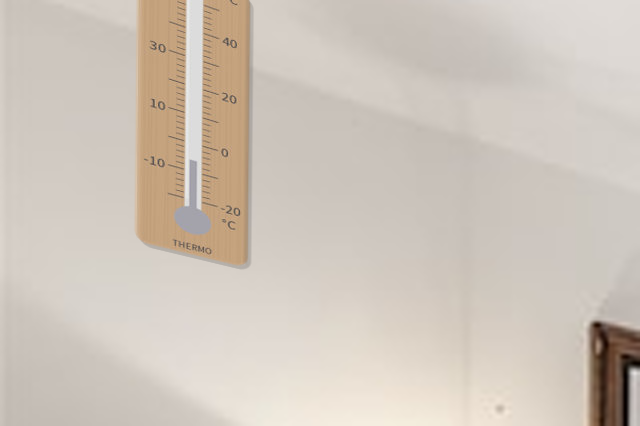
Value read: -6,°C
